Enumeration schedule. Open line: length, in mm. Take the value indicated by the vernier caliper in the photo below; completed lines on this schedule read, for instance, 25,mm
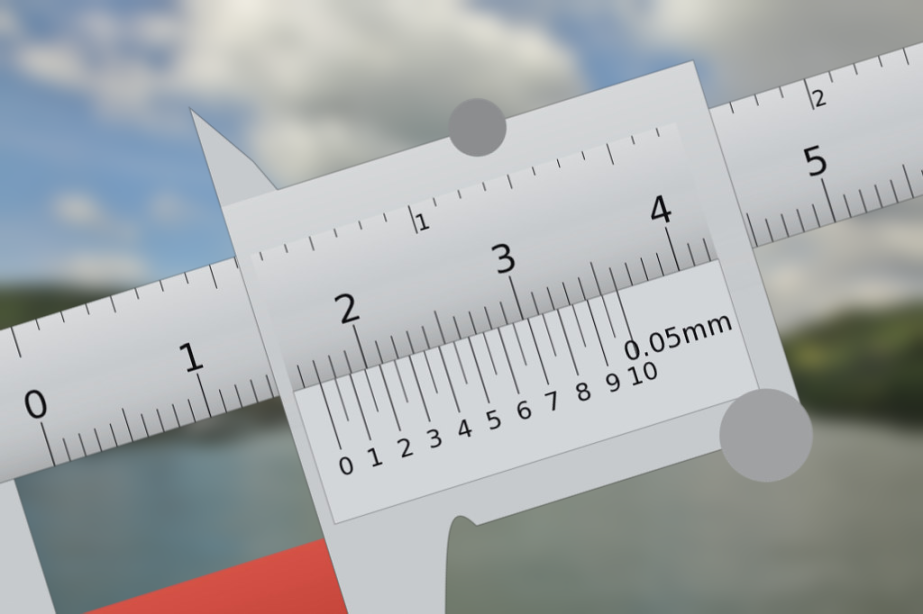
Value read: 17.0,mm
